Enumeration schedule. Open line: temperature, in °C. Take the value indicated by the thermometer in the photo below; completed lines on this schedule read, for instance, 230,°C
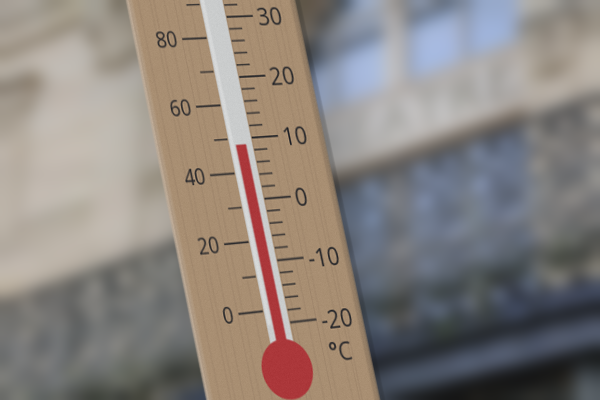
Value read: 9,°C
